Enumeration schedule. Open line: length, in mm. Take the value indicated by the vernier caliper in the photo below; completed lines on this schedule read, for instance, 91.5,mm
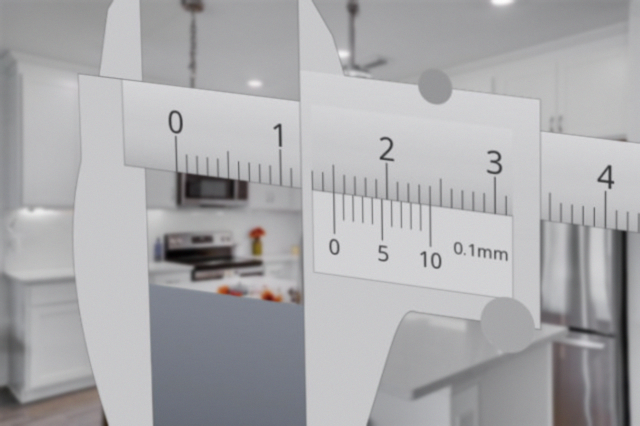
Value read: 15.0,mm
